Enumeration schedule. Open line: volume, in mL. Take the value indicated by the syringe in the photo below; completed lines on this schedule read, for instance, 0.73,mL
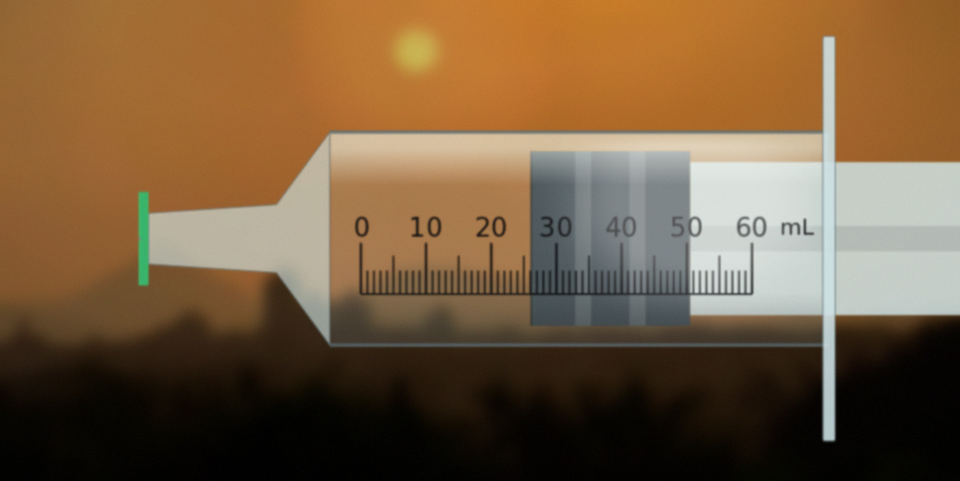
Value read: 26,mL
